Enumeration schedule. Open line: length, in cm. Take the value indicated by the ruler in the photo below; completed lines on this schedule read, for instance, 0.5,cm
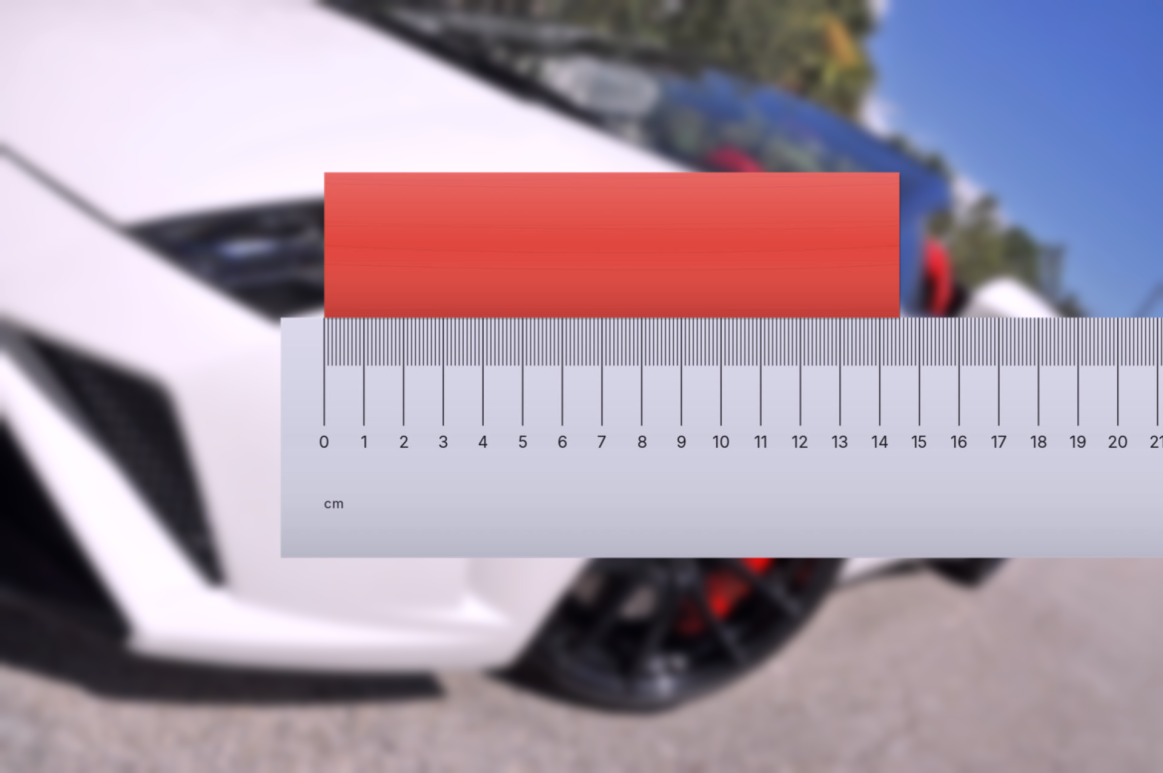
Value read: 14.5,cm
